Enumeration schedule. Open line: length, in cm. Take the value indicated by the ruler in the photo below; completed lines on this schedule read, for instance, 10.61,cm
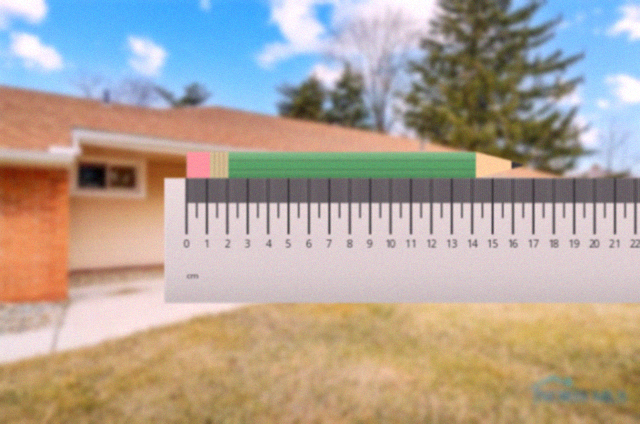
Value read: 16.5,cm
